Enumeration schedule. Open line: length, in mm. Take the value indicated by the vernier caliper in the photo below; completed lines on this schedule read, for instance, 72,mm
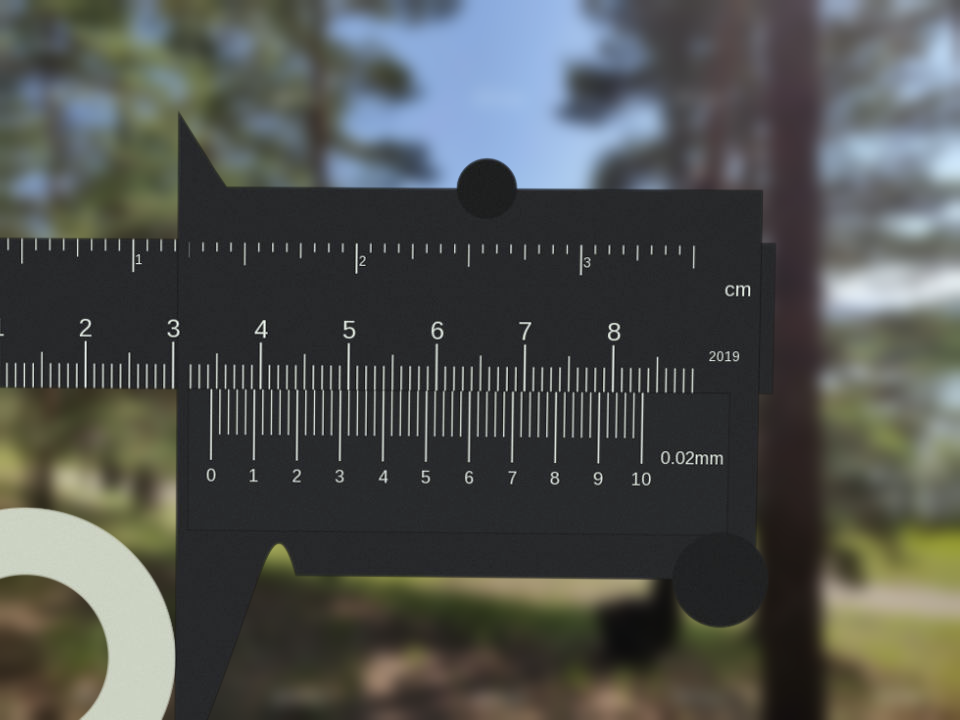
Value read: 34.4,mm
